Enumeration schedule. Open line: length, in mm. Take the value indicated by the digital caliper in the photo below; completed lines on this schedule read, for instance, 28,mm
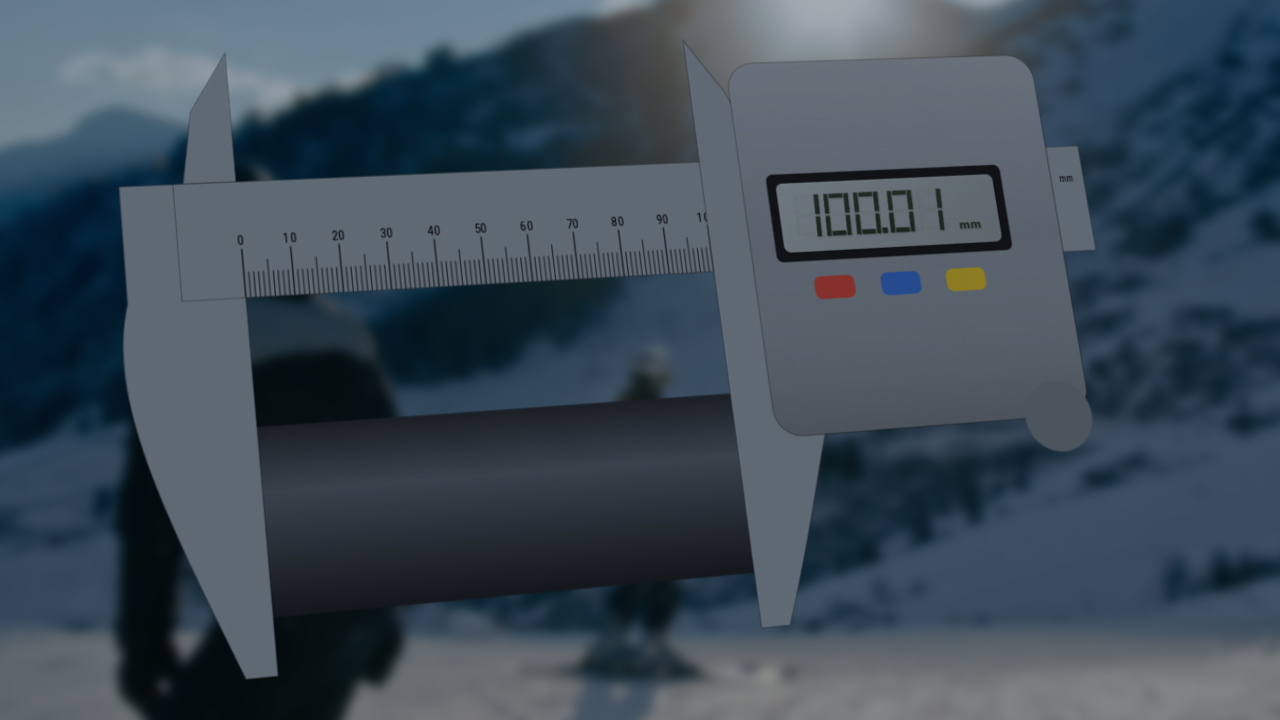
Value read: 100.01,mm
